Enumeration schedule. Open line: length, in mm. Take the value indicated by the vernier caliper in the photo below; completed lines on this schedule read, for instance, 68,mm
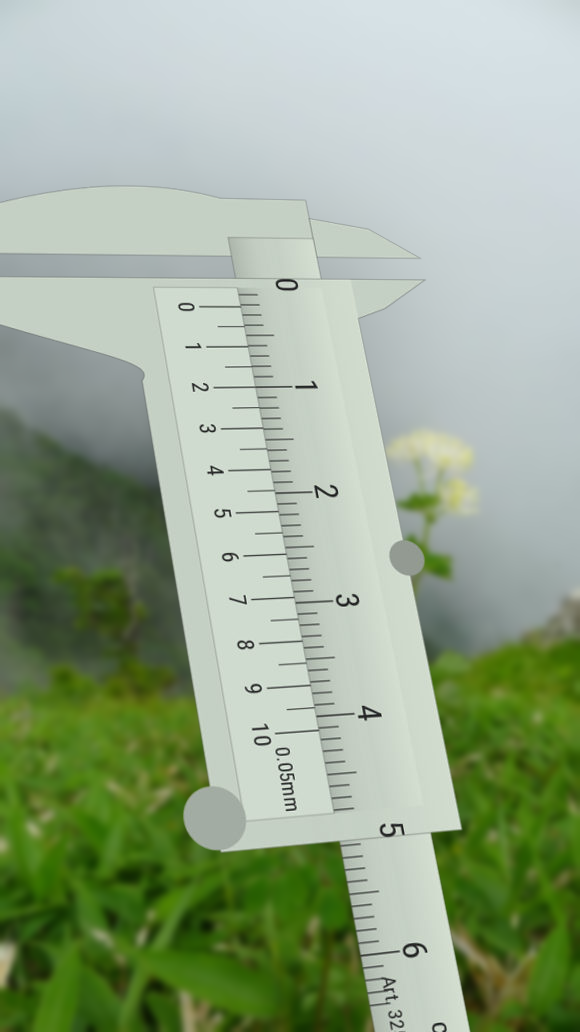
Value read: 2.2,mm
